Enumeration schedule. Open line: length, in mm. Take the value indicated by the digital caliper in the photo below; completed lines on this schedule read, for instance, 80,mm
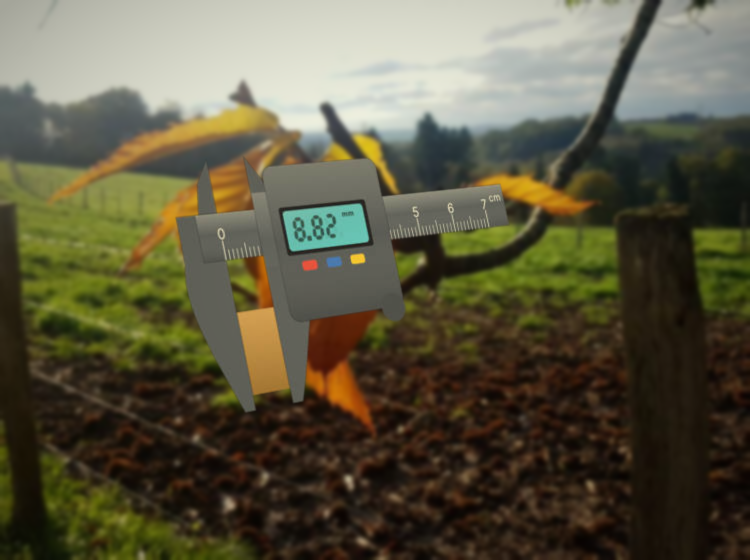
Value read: 8.82,mm
